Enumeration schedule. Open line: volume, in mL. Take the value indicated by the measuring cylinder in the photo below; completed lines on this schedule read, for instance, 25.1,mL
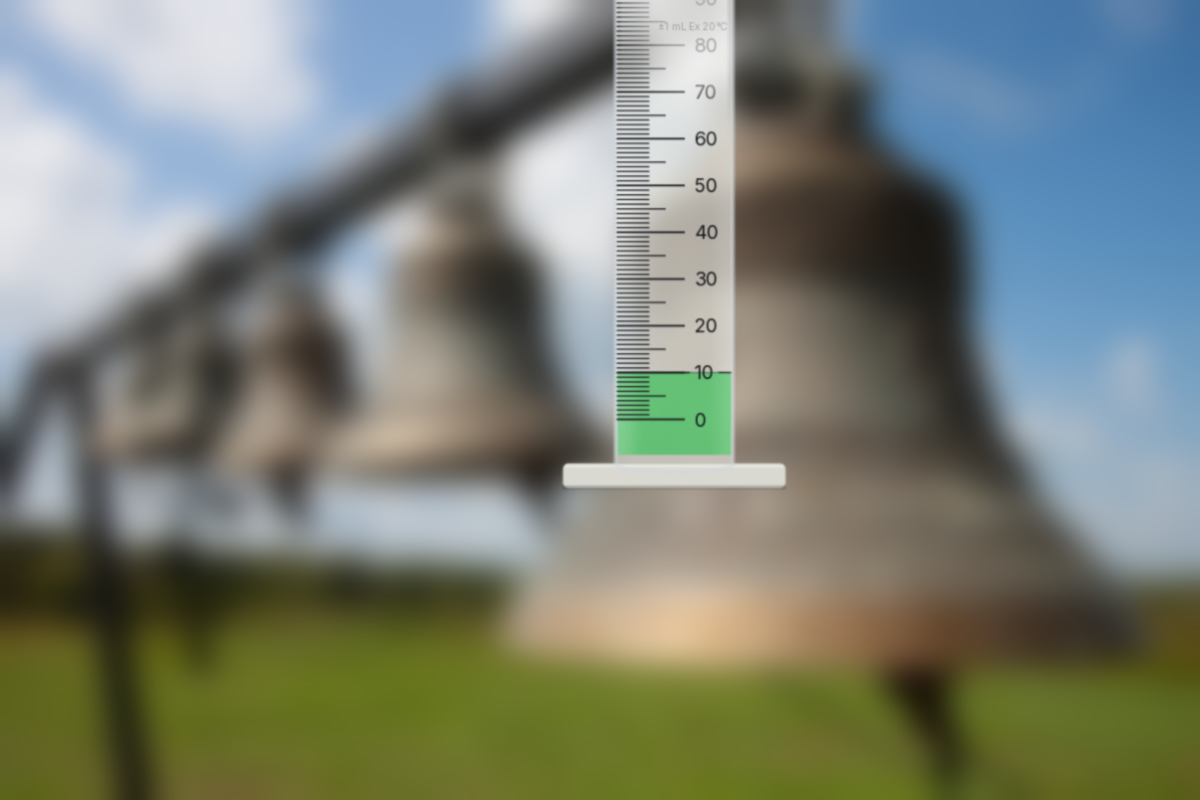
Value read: 10,mL
